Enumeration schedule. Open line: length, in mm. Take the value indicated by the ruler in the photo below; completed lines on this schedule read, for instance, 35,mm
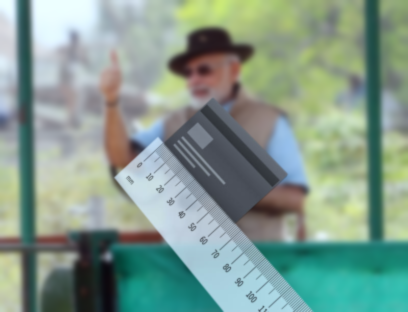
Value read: 65,mm
